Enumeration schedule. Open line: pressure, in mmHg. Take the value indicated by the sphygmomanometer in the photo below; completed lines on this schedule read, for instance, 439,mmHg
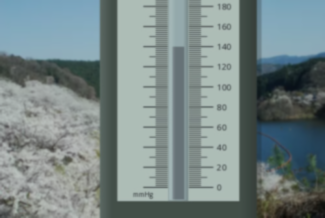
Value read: 140,mmHg
